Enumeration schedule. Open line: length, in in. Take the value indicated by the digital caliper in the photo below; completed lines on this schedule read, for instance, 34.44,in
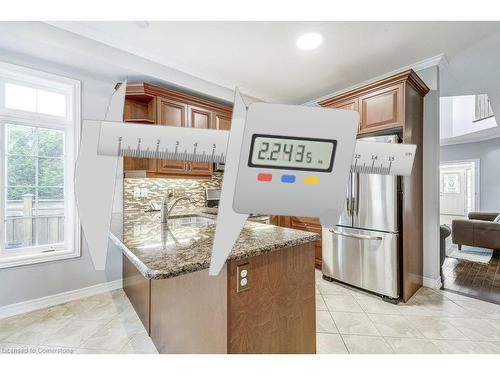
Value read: 2.2435,in
